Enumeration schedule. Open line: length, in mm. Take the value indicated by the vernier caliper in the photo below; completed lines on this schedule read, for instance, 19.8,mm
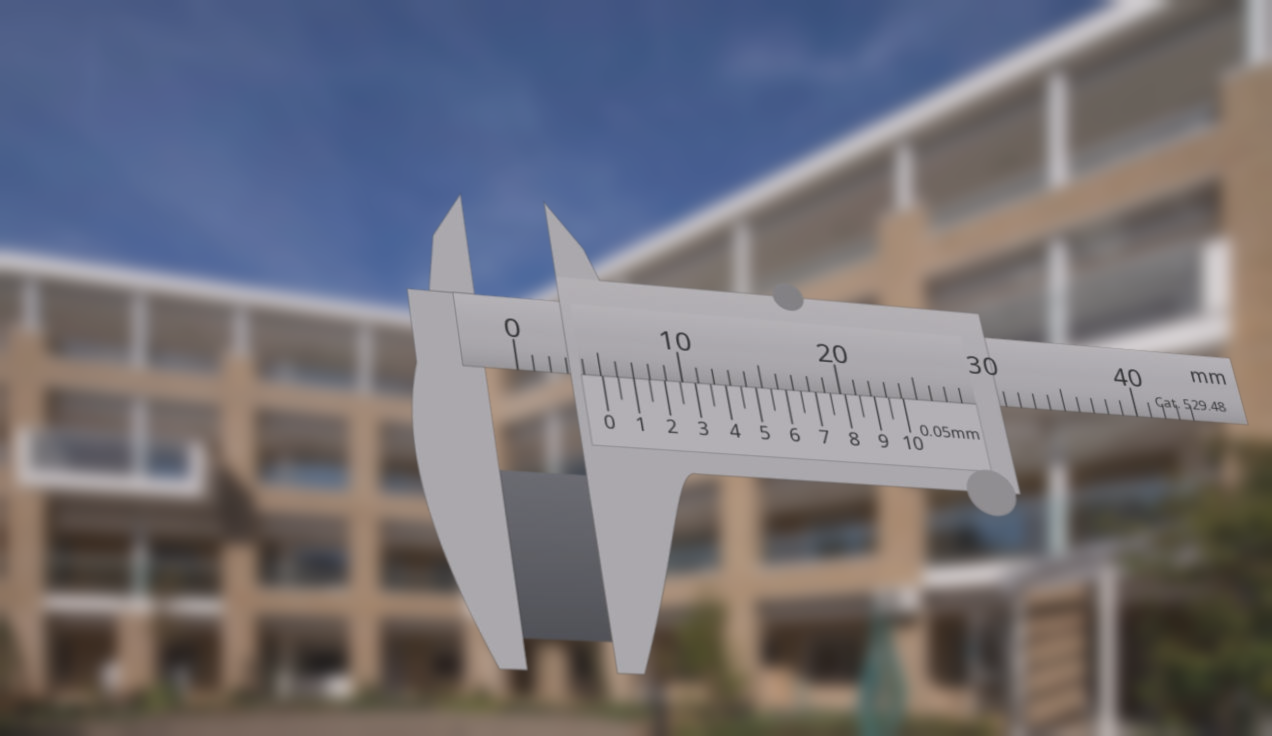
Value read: 5.1,mm
